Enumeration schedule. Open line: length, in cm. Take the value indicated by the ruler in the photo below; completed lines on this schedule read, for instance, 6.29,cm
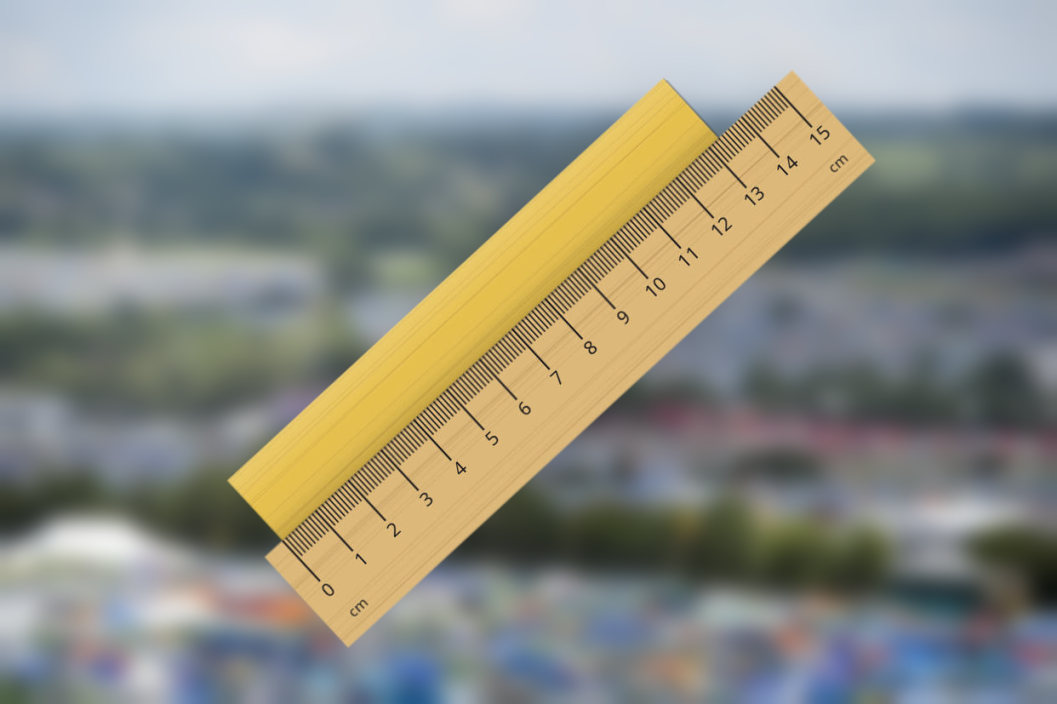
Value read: 13.3,cm
